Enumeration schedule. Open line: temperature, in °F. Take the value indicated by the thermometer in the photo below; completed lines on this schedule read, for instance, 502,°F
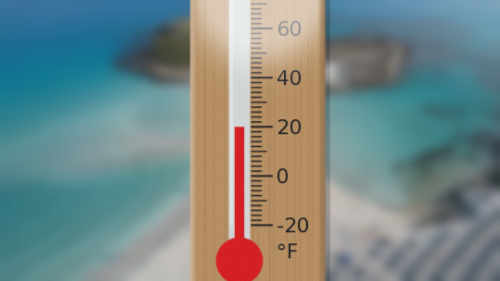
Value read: 20,°F
